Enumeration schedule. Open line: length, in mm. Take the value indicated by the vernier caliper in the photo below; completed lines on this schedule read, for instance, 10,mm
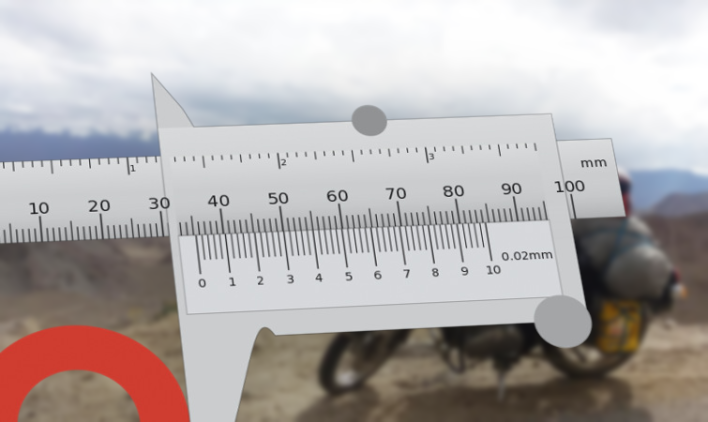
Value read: 35.4,mm
